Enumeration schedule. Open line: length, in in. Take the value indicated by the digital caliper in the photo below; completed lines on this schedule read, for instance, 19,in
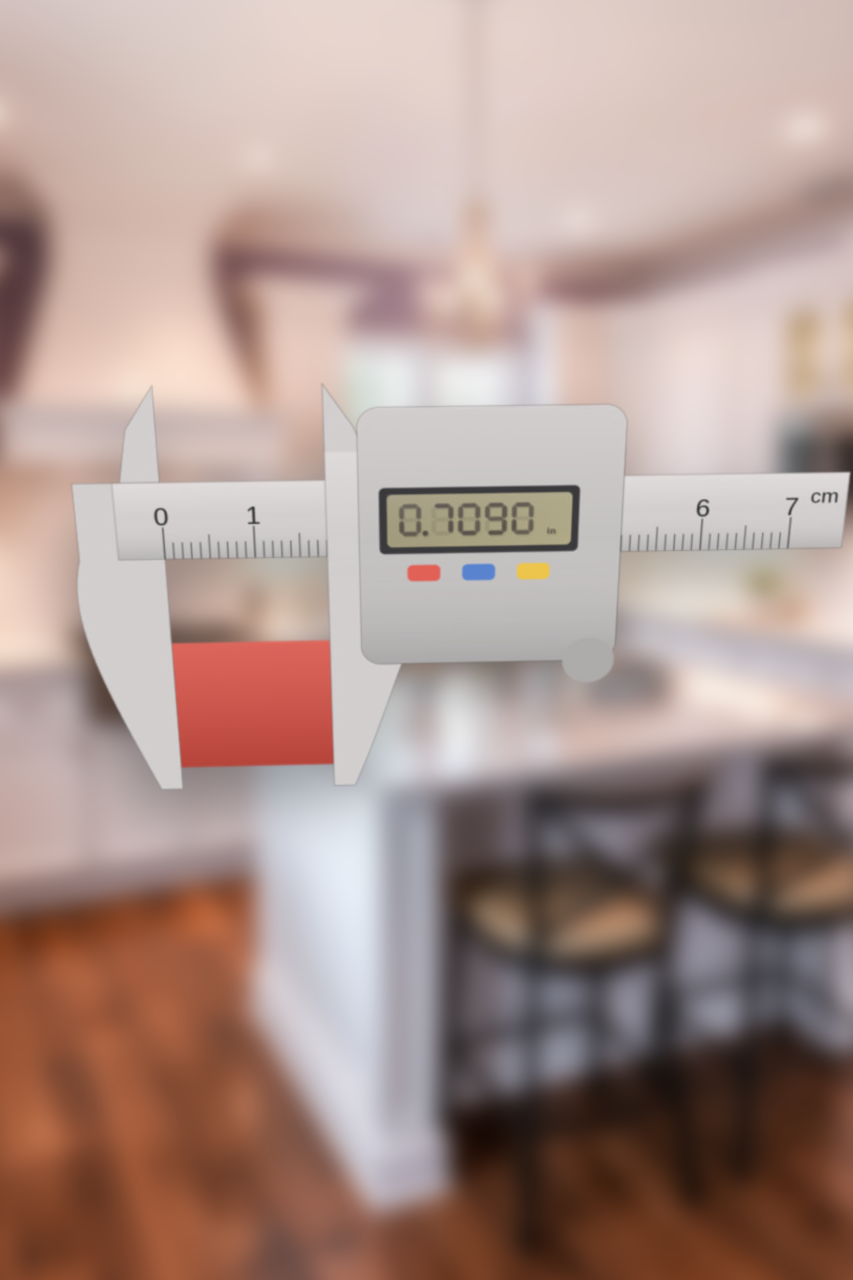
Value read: 0.7090,in
